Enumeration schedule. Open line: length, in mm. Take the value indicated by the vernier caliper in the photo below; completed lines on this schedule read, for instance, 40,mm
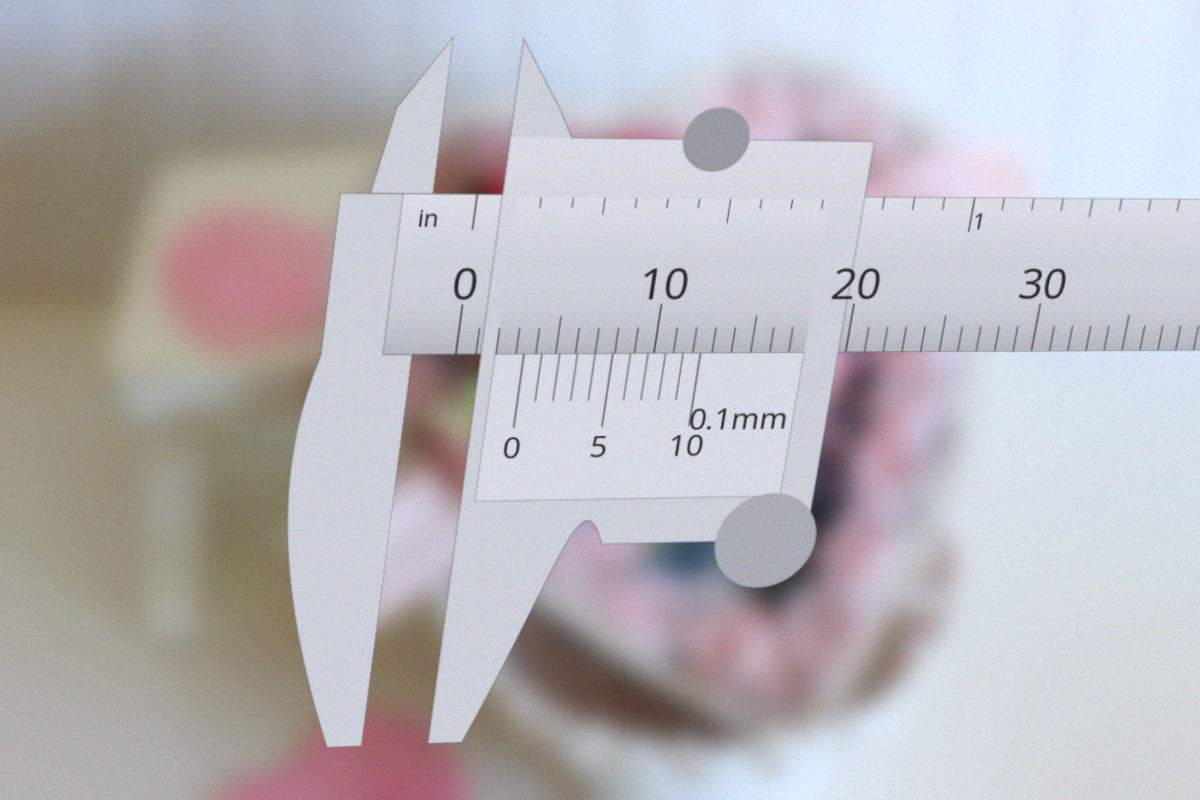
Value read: 3.4,mm
